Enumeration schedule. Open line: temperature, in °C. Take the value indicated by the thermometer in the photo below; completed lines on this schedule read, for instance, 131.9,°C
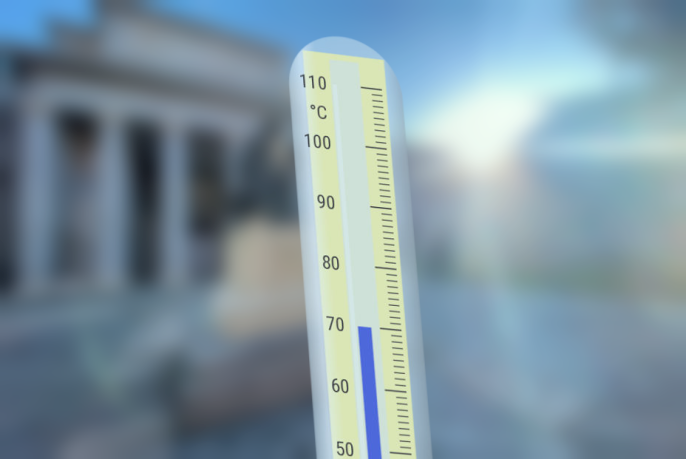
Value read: 70,°C
